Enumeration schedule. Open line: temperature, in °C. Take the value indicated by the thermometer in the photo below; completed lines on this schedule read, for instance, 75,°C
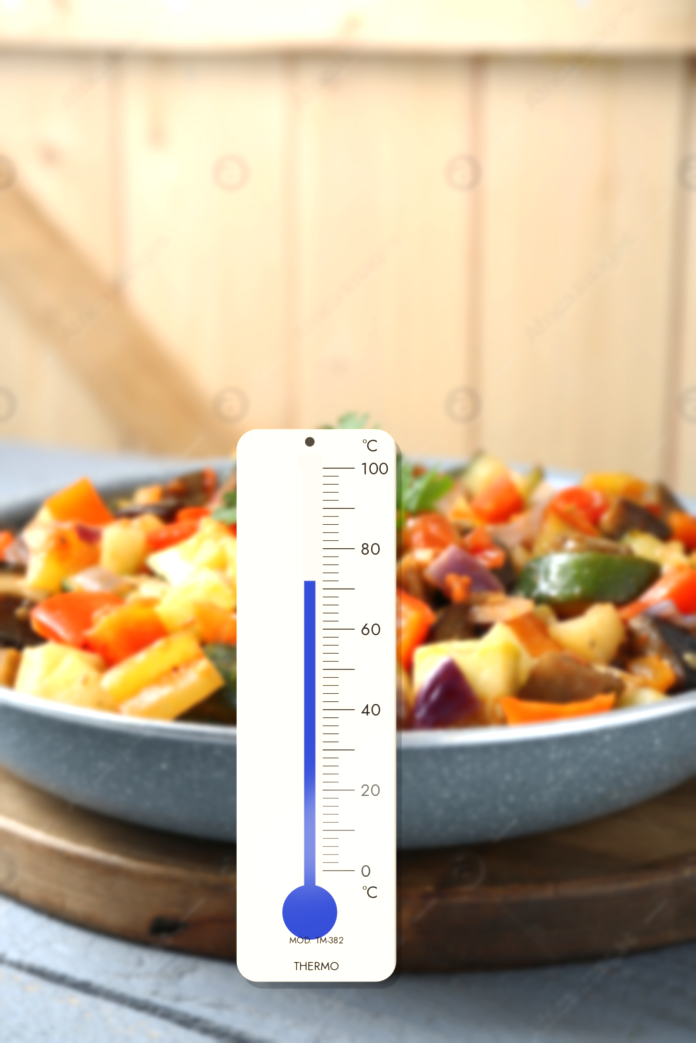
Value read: 72,°C
